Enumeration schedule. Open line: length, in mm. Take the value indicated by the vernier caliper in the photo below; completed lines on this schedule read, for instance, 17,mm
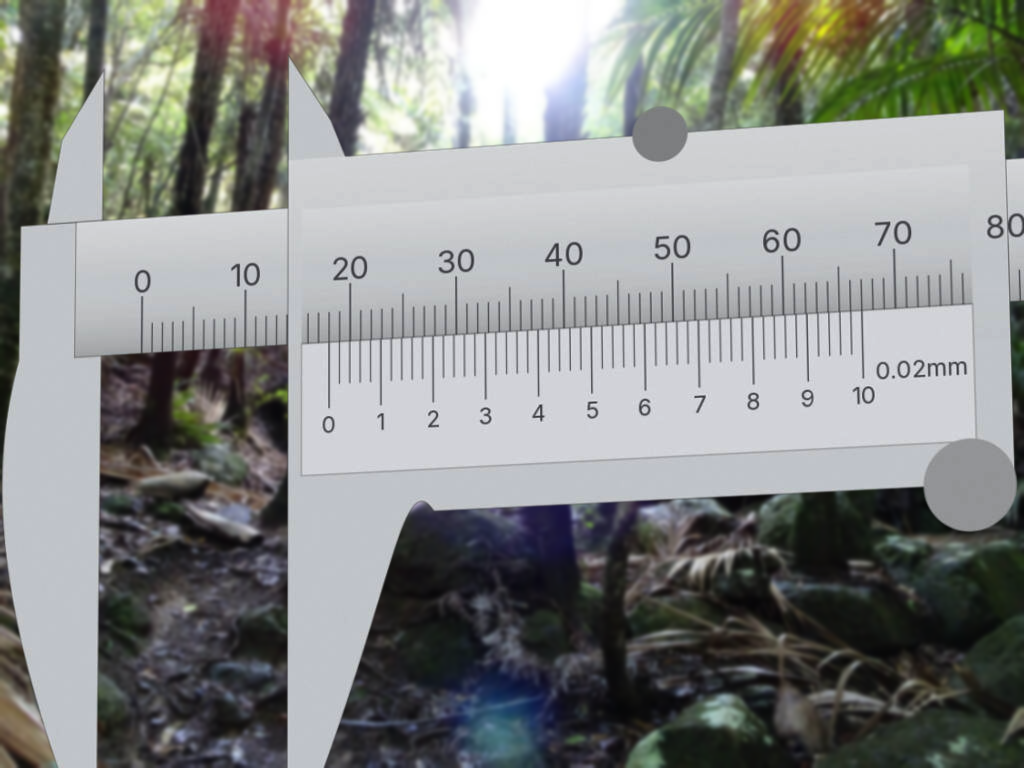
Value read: 18.0,mm
